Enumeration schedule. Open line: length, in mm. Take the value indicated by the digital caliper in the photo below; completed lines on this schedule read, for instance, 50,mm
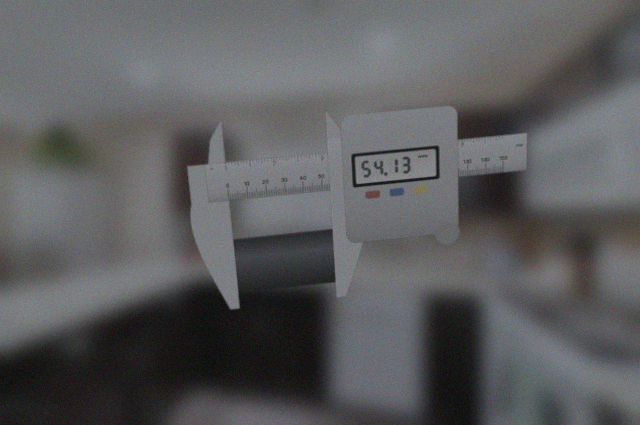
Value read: 54.13,mm
